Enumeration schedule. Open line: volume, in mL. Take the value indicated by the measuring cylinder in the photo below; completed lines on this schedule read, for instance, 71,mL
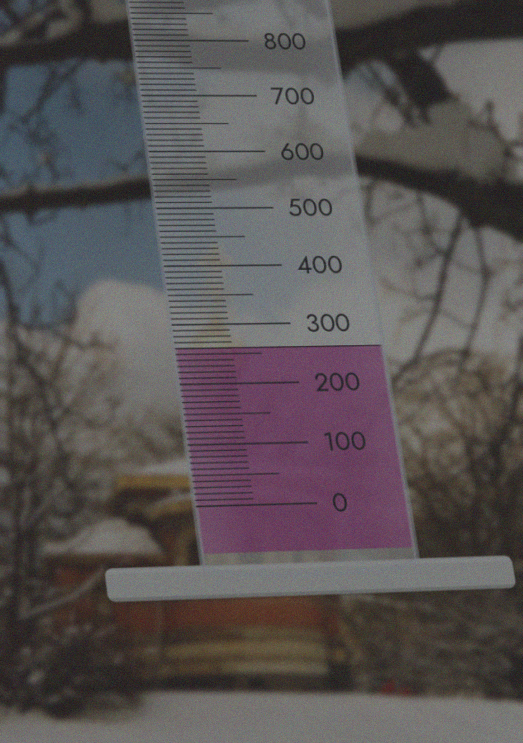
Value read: 260,mL
